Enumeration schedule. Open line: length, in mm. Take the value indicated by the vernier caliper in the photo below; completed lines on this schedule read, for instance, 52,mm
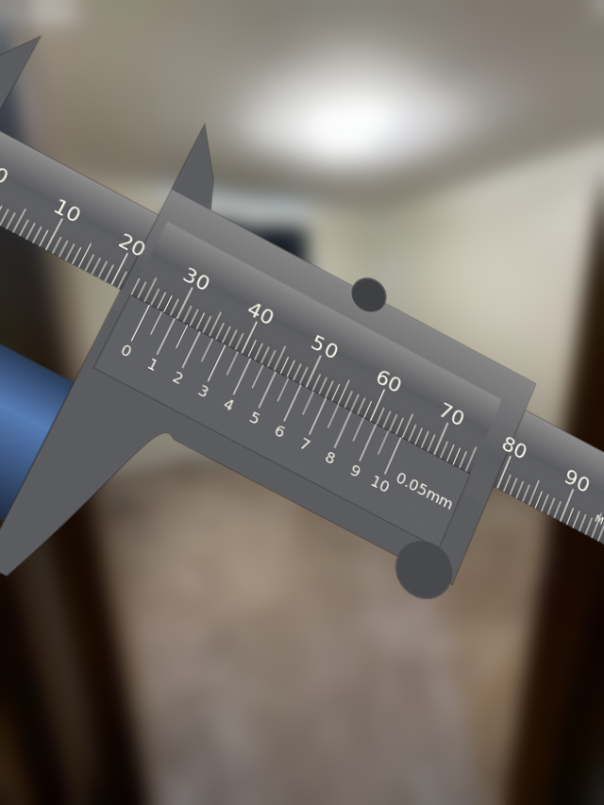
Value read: 25.8,mm
